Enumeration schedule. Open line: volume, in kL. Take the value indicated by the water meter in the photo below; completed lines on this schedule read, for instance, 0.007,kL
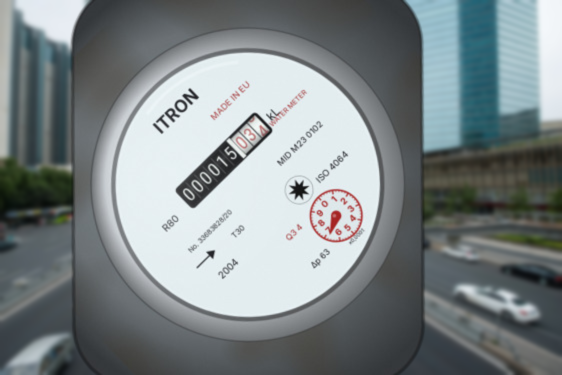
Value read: 15.0336,kL
